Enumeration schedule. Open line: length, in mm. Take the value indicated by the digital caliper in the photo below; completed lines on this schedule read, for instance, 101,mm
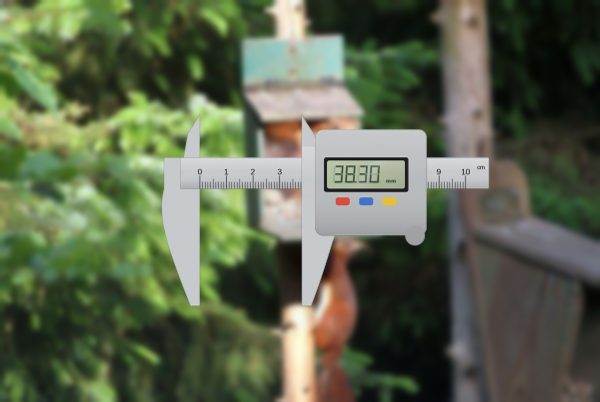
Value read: 38.30,mm
